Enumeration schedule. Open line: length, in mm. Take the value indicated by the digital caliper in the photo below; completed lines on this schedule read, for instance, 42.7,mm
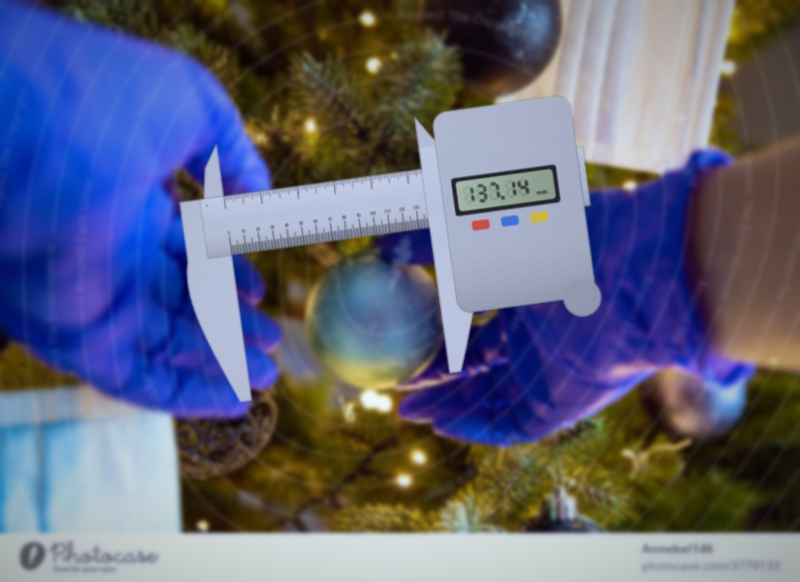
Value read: 137.14,mm
